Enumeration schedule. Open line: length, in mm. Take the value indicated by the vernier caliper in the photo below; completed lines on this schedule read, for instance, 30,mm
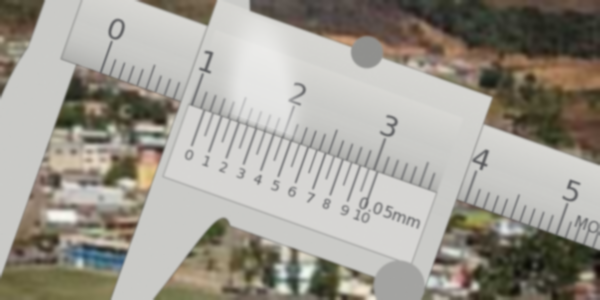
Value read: 11.4,mm
